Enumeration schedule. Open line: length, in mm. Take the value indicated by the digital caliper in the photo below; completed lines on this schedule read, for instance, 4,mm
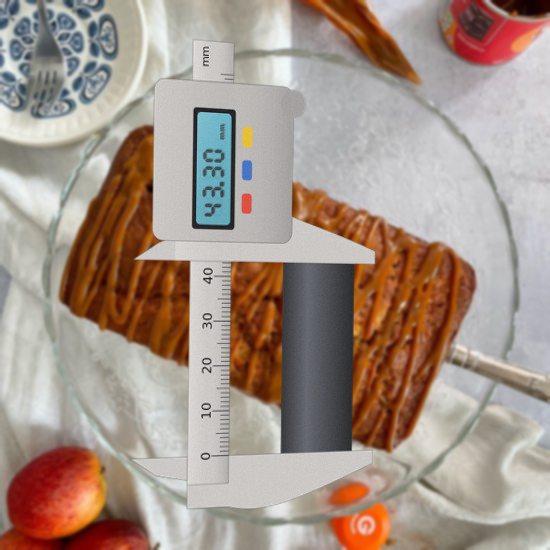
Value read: 43.30,mm
